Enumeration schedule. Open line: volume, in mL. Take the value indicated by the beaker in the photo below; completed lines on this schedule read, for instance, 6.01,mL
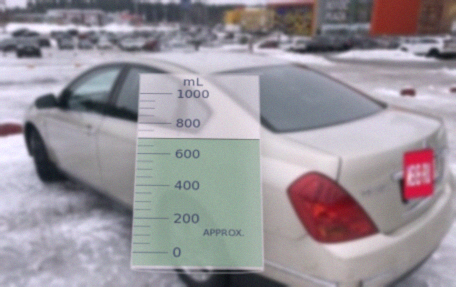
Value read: 700,mL
